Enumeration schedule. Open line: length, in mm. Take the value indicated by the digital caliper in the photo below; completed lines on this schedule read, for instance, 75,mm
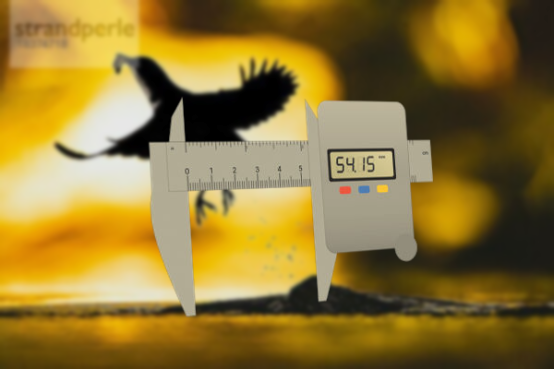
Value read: 54.15,mm
